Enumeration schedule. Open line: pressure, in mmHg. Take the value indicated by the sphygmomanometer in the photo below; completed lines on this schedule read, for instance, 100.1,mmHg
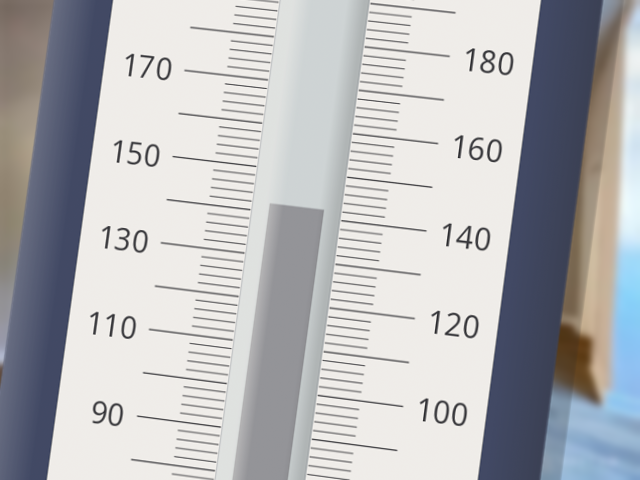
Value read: 142,mmHg
